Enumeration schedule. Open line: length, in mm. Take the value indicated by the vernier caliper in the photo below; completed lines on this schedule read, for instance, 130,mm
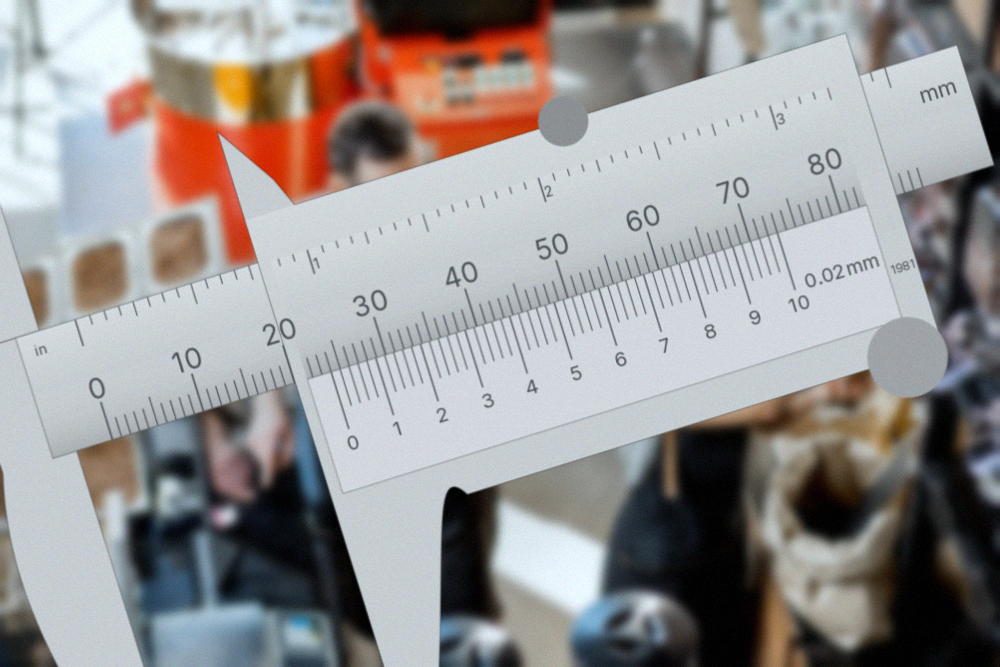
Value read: 24.0,mm
